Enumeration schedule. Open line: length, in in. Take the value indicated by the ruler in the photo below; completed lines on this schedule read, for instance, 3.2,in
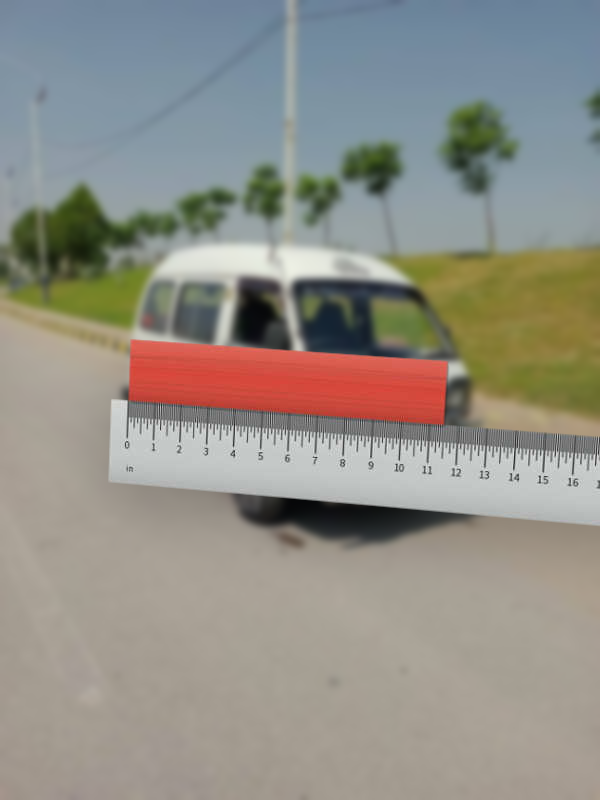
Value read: 11.5,in
